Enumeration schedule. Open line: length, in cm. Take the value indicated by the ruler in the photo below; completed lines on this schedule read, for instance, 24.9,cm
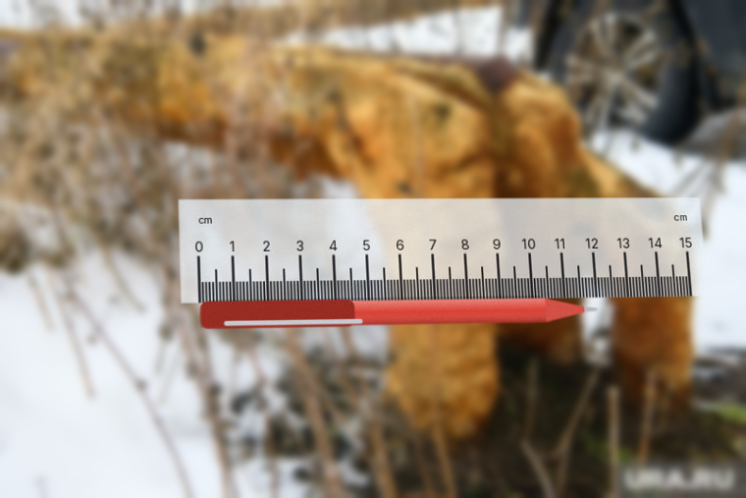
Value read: 12,cm
